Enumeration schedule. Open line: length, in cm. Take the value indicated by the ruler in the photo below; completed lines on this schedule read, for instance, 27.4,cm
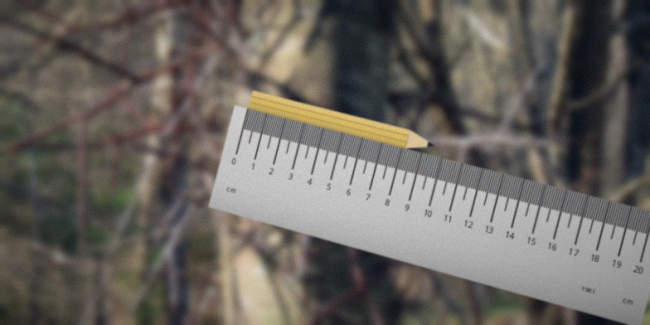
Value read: 9.5,cm
